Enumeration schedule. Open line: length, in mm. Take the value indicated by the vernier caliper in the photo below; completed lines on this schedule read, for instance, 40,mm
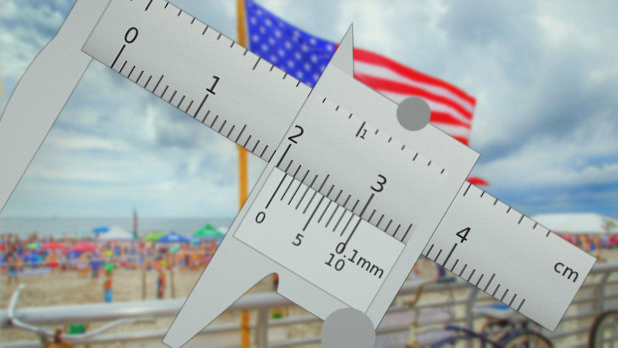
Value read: 21.2,mm
